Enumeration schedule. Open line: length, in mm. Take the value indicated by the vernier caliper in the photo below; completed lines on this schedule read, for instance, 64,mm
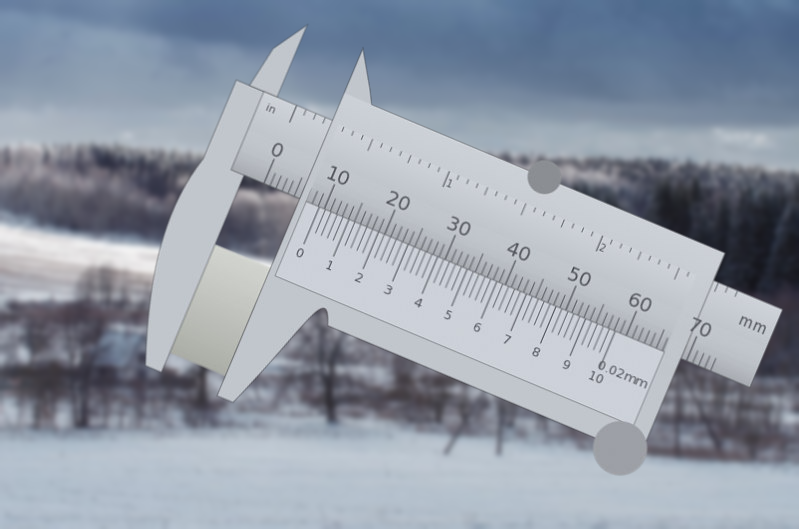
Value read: 9.2,mm
